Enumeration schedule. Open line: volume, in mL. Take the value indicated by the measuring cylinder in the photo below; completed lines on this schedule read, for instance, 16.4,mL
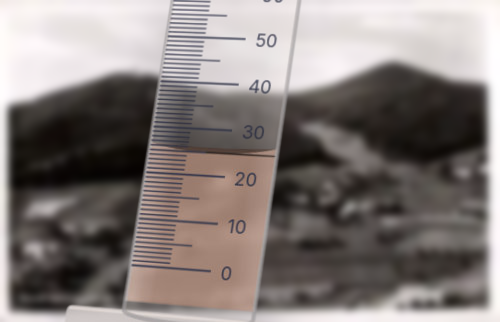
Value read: 25,mL
